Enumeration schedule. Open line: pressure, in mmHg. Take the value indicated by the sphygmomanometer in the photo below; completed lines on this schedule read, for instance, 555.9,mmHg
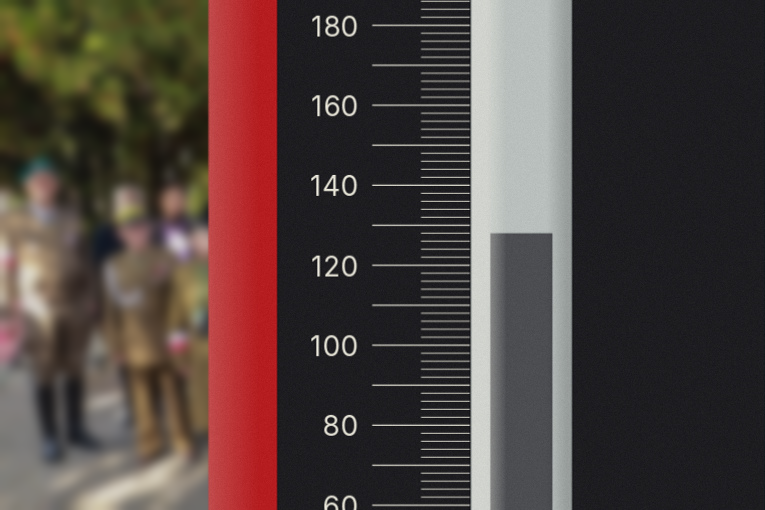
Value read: 128,mmHg
